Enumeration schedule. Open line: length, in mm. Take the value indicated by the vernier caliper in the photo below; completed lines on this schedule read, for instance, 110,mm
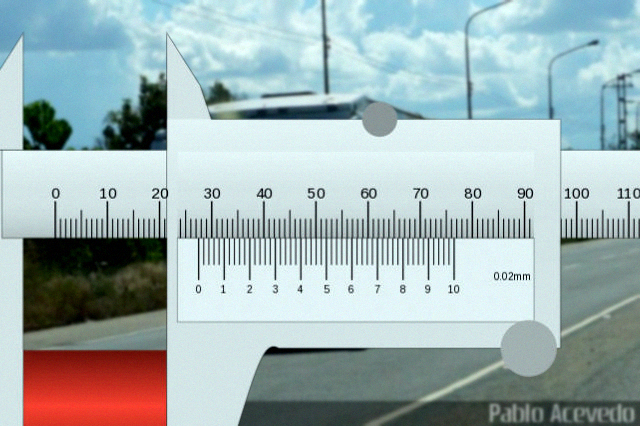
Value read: 27.5,mm
